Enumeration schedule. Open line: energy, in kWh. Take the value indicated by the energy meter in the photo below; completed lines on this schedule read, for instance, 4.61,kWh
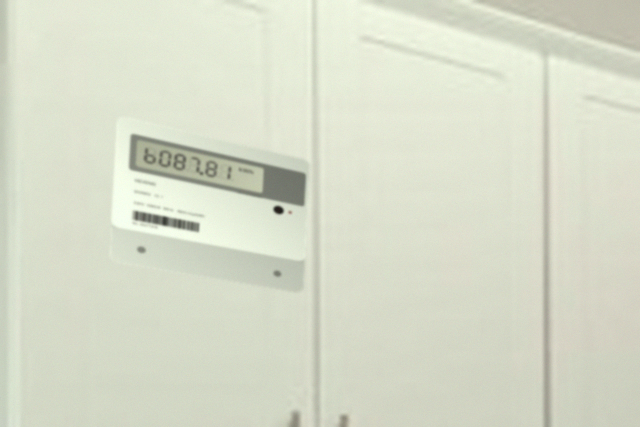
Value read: 6087.81,kWh
